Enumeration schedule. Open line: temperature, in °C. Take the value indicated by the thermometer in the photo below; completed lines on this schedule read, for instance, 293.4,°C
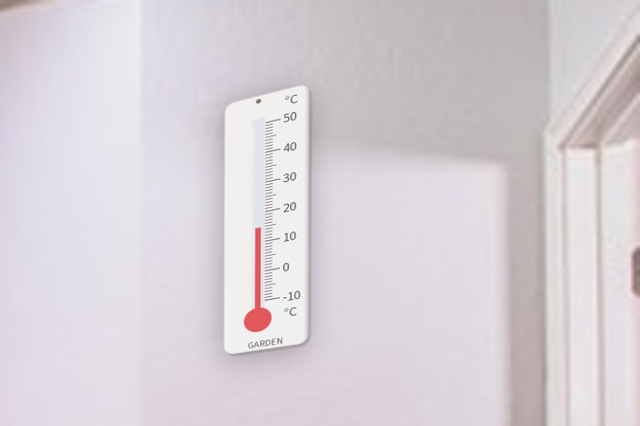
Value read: 15,°C
